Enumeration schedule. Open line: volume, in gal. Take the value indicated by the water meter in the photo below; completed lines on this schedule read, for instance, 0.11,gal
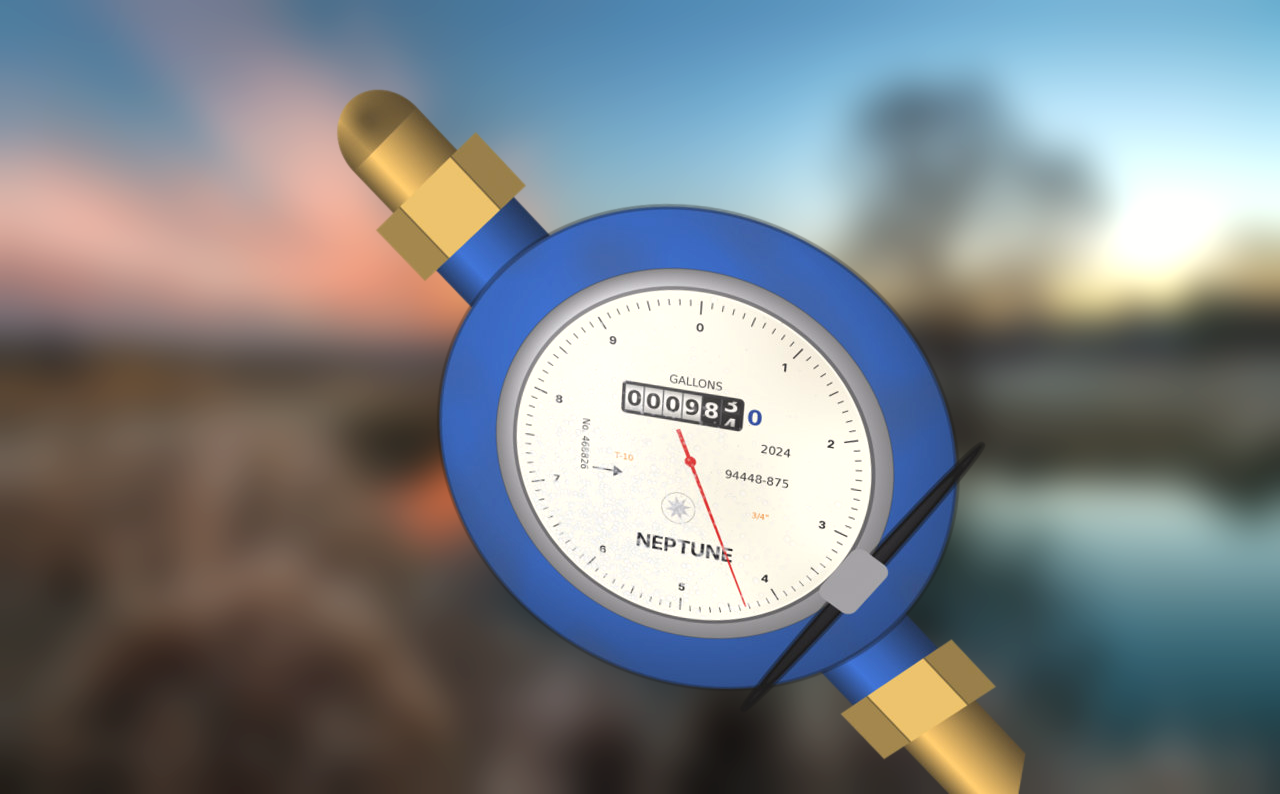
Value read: 9834.3,gal
